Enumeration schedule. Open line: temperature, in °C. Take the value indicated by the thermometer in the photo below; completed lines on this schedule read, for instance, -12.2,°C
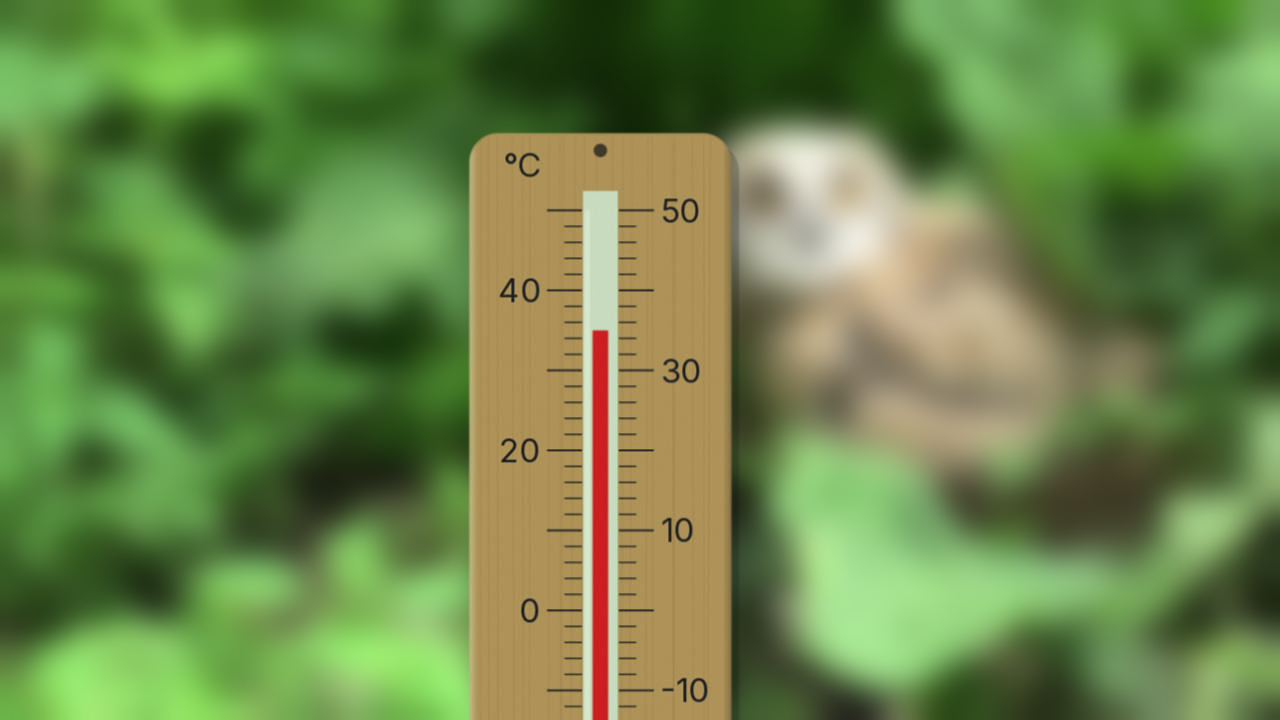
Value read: 35,°C
